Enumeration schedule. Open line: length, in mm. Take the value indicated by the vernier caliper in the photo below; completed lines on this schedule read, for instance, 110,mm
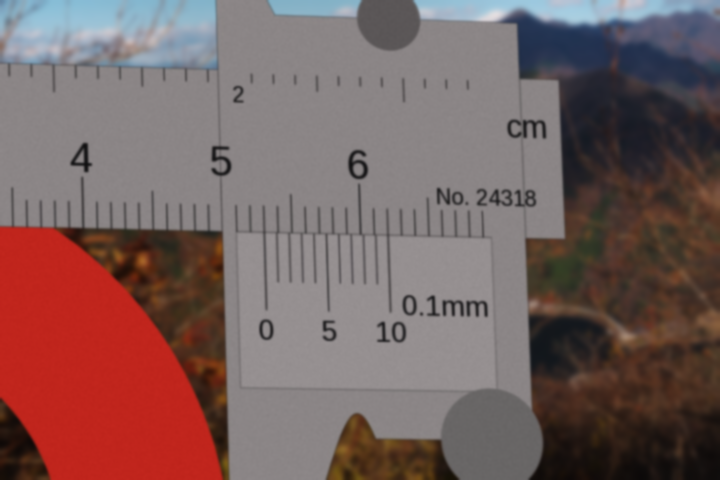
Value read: 53.0,mm
